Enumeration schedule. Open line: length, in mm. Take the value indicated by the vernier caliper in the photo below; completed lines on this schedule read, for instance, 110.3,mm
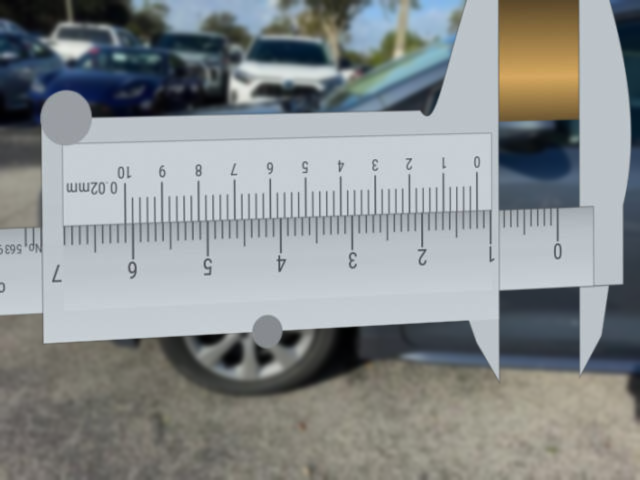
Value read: 12.0,mm
